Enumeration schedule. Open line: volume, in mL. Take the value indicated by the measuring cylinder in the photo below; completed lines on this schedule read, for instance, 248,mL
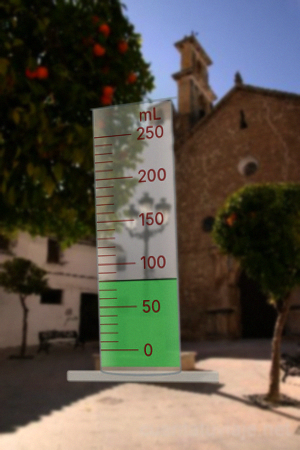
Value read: 80,mL
